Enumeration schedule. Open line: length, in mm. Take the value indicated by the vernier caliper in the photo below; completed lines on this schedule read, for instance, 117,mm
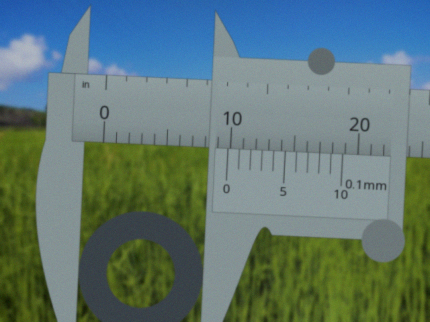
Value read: 9.8,mm
